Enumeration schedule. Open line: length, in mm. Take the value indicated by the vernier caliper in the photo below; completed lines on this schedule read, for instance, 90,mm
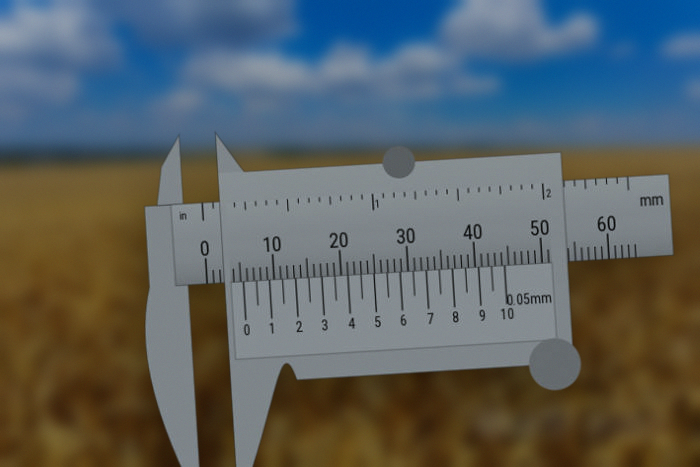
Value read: 5.4,mm
